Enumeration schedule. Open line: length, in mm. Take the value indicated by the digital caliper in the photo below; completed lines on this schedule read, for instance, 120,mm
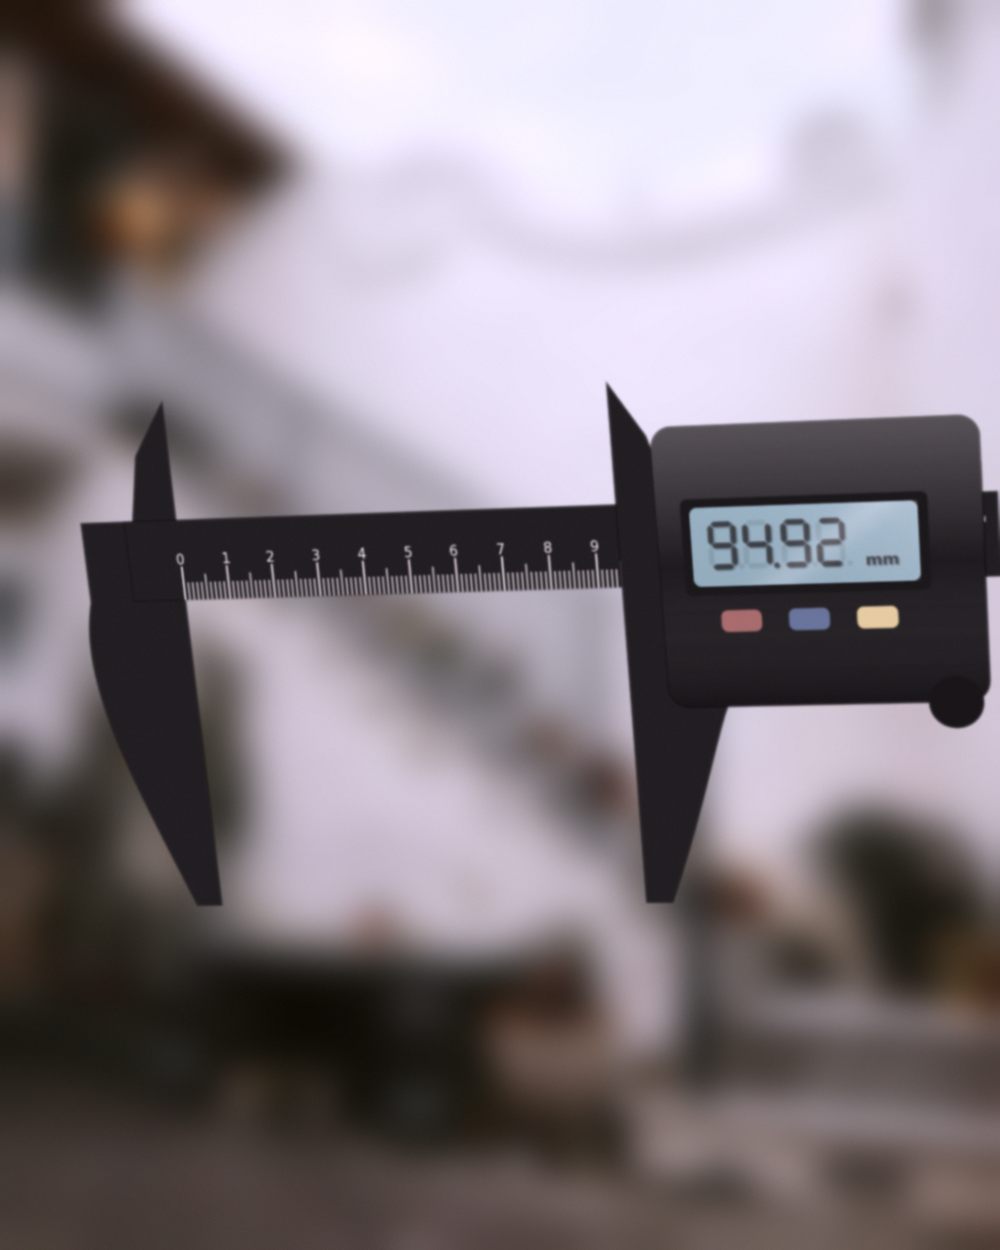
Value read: 94.92,mm
